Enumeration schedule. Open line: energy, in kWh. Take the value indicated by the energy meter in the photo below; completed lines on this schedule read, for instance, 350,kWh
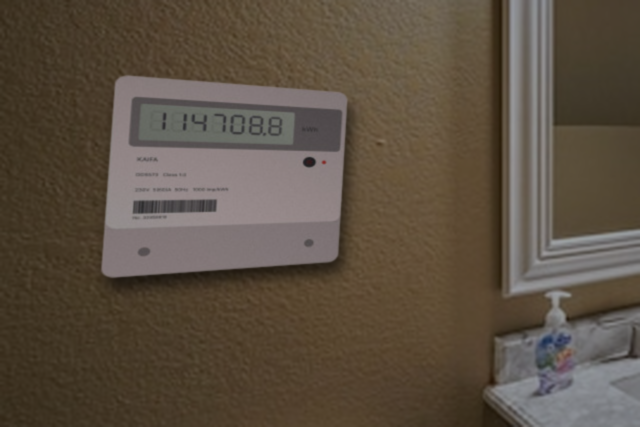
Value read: 114708.8,kWh
